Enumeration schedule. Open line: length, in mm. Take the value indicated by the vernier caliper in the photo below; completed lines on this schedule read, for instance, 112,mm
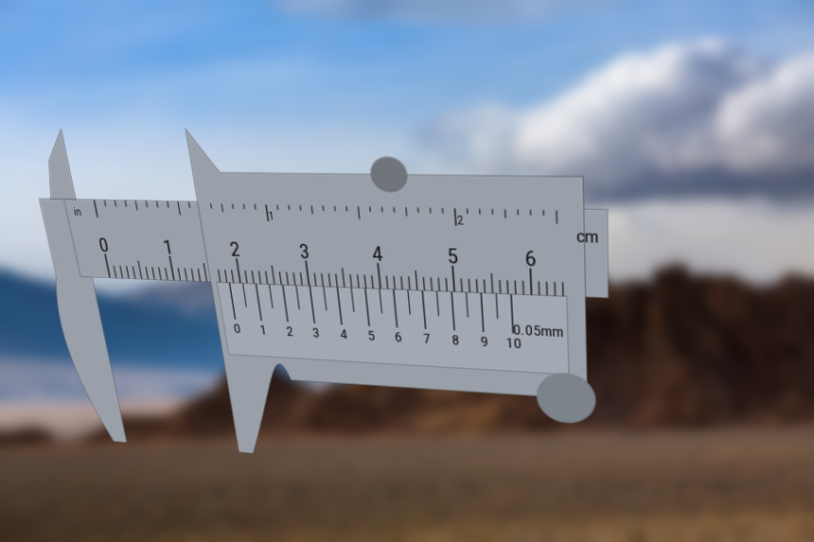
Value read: 18.4,mm
